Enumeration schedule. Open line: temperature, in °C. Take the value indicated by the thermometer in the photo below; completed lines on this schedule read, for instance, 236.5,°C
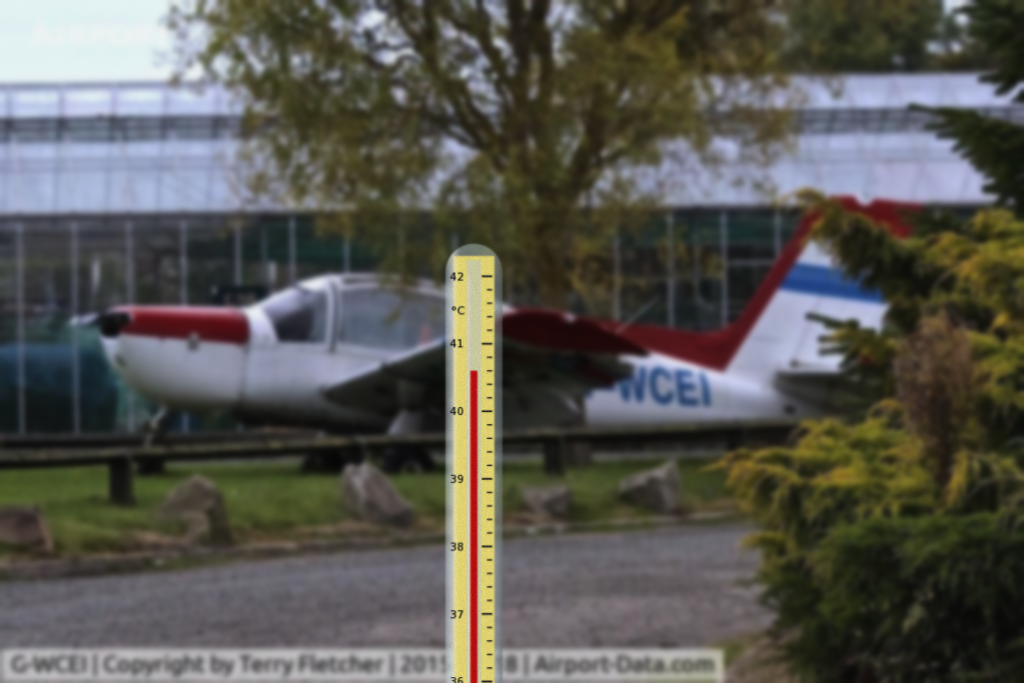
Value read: 40.6,°C
